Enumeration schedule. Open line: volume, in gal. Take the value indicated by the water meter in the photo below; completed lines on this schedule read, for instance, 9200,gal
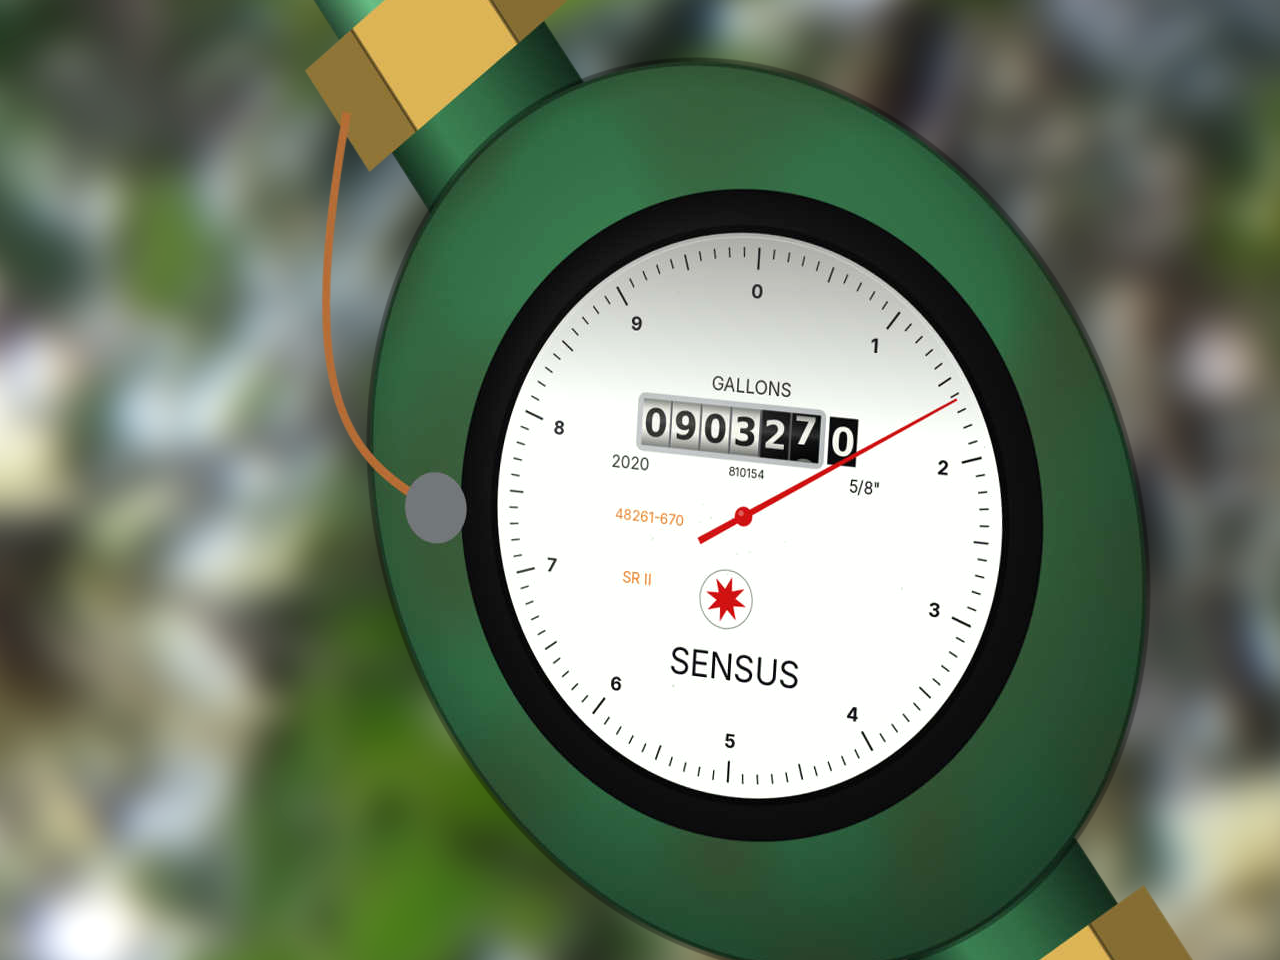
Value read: 903271.6,gal
